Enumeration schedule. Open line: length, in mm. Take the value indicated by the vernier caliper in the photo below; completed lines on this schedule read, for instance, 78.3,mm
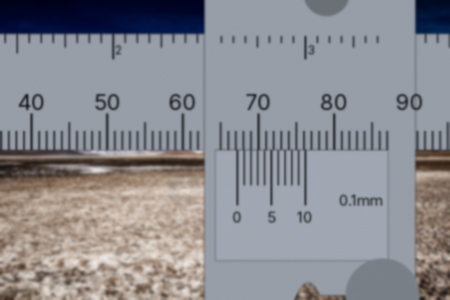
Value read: 67.2,mm
